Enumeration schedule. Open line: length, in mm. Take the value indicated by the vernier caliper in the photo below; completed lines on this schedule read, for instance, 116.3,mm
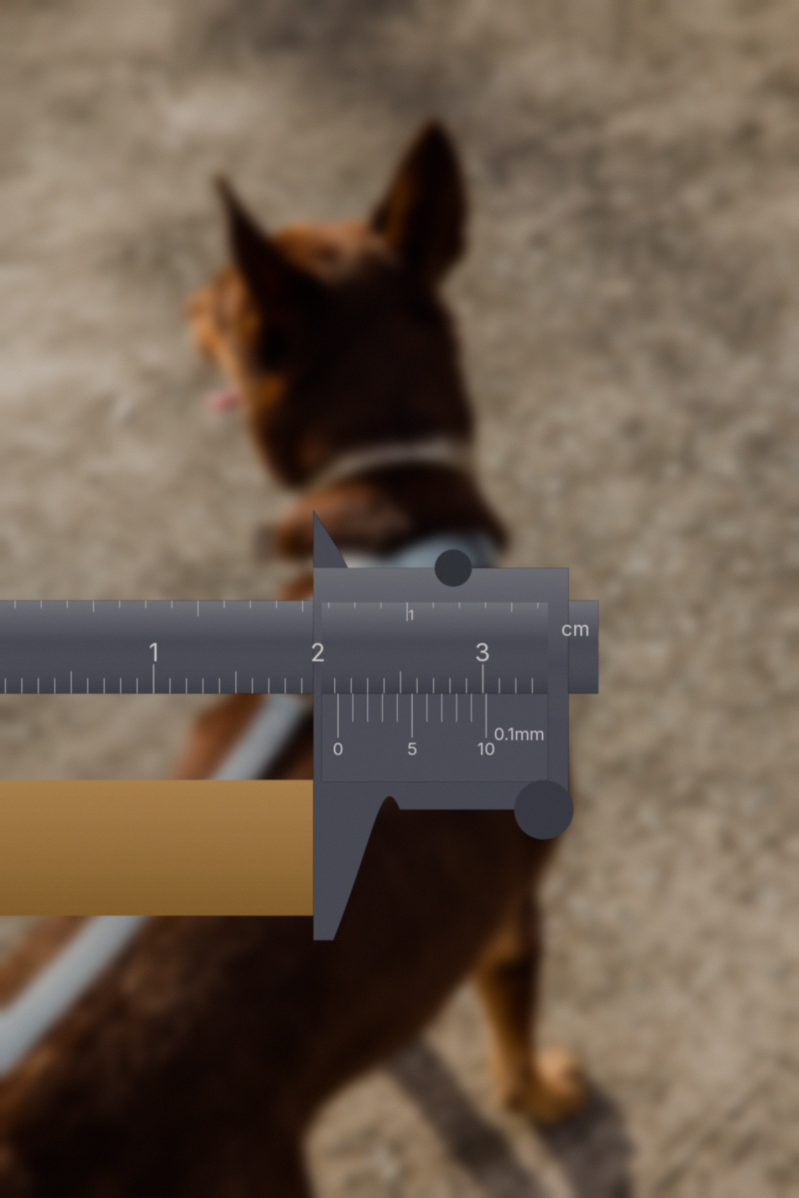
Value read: 21.2,mm
